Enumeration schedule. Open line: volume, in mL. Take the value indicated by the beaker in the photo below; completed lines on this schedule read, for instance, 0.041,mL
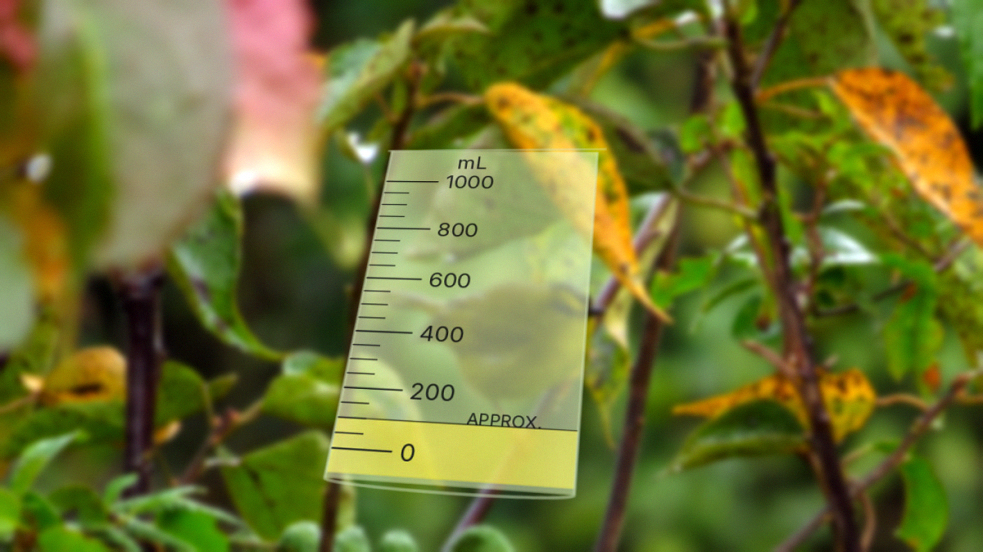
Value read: 100,mL
